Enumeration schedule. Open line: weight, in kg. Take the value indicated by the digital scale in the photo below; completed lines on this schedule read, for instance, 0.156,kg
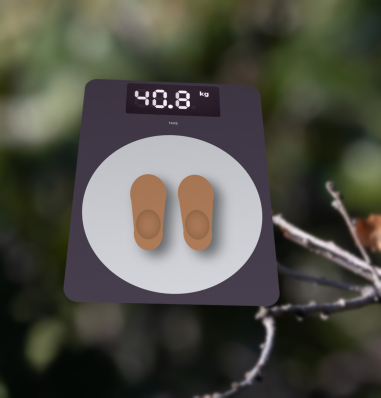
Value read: 40.8,kg
